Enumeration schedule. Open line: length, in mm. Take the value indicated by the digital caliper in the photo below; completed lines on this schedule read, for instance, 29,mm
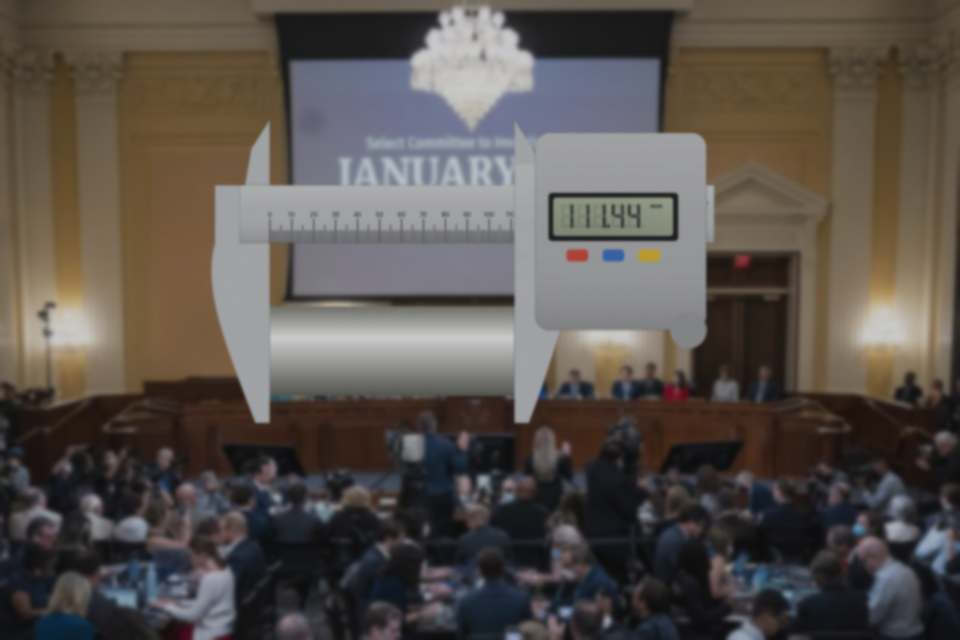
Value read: 111.44,mm
